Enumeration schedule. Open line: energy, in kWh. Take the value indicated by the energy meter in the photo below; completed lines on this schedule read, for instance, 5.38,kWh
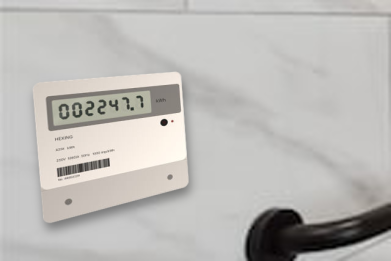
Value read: 2247.7,kWh
